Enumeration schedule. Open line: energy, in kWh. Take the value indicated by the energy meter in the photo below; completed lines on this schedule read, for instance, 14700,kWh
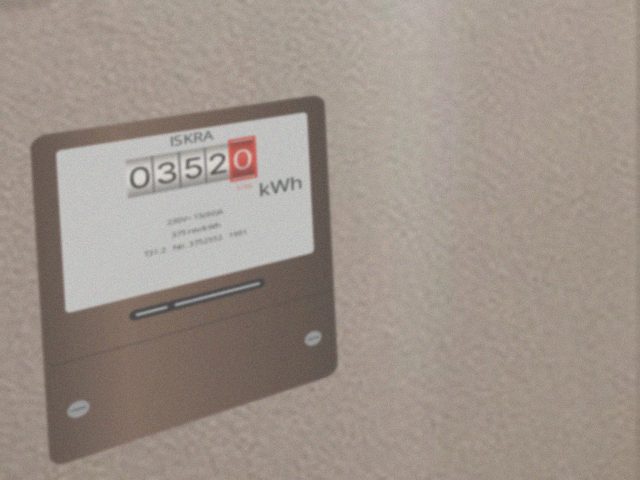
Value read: 352.0,kWh
